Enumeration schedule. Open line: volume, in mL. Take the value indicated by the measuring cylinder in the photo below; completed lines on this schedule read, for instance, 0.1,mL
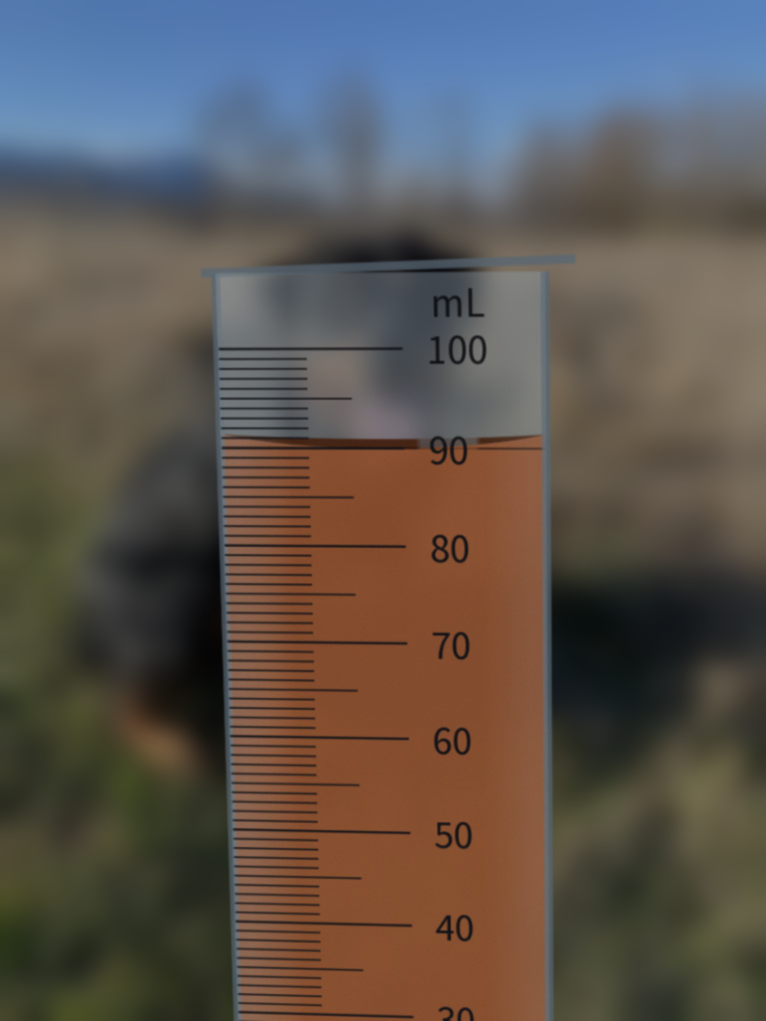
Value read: 90,mL
